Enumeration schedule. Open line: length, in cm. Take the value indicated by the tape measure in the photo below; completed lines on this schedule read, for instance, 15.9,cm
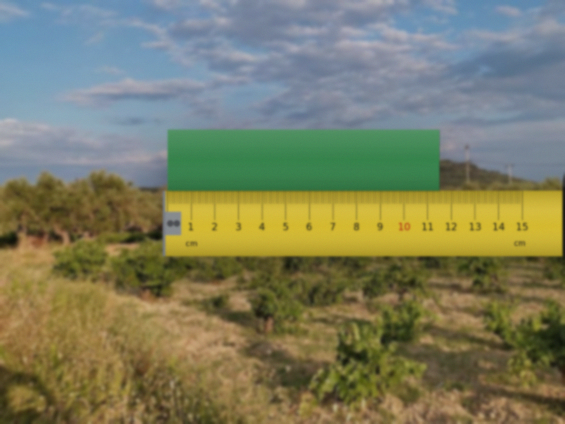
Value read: 11.5,cm
